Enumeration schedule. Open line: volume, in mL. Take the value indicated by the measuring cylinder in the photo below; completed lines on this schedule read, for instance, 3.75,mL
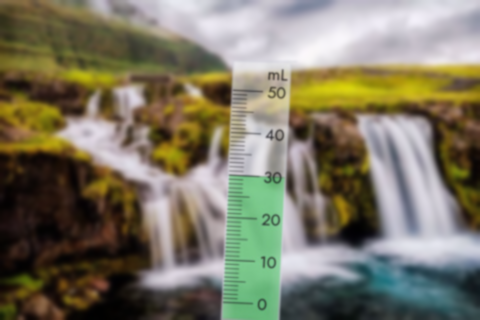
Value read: 30,mL
